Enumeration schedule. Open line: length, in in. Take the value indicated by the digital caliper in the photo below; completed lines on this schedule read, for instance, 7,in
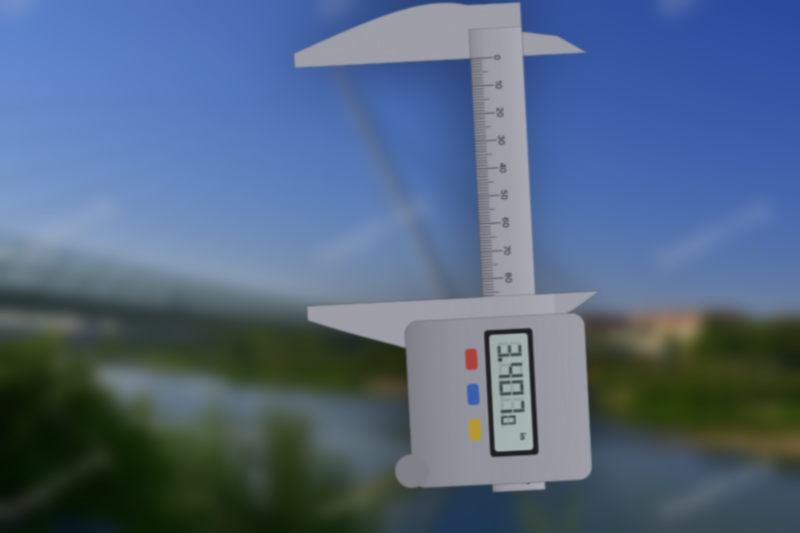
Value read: 3.4070,in
